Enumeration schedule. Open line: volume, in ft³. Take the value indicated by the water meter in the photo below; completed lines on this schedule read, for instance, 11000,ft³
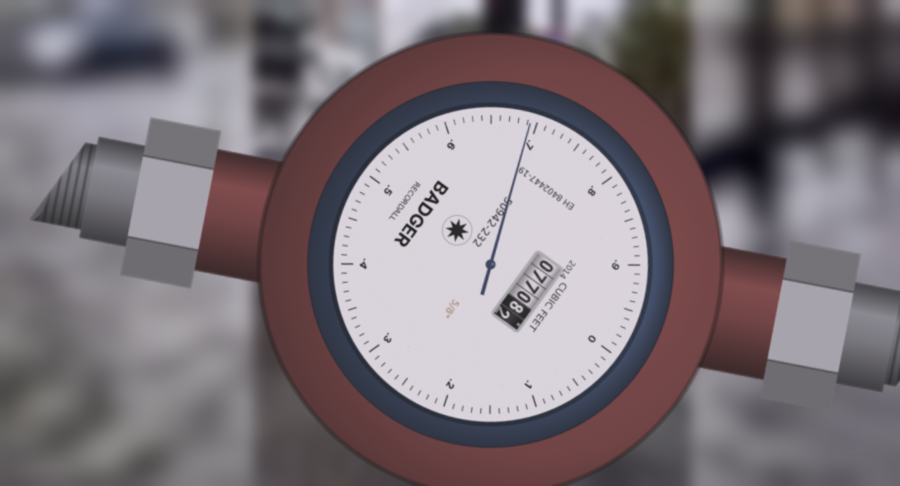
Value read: 77081.69,ft³
